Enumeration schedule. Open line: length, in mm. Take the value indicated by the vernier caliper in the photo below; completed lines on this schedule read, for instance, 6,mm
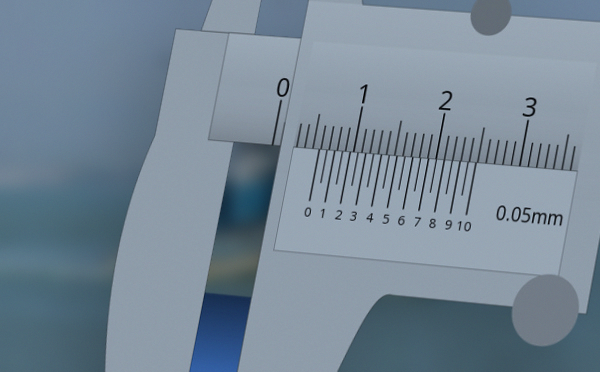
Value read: 5.8,mm
